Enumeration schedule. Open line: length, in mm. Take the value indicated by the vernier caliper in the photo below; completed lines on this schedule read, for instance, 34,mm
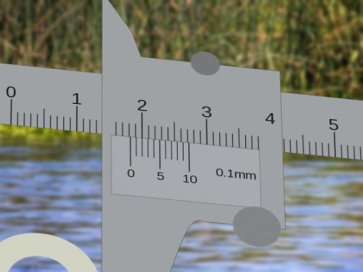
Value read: 18.2,mm
